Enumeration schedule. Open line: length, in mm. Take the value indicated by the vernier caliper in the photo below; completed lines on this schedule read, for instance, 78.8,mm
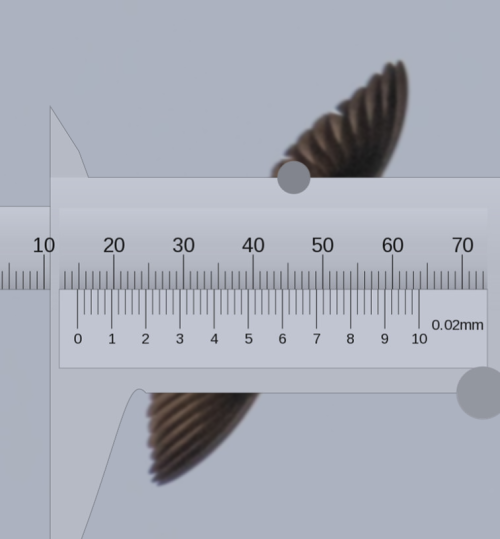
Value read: 14.8,mm
